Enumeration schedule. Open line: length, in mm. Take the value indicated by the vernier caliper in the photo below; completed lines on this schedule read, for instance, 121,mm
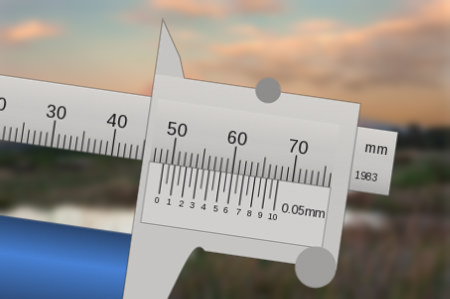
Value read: 48.6,mm
